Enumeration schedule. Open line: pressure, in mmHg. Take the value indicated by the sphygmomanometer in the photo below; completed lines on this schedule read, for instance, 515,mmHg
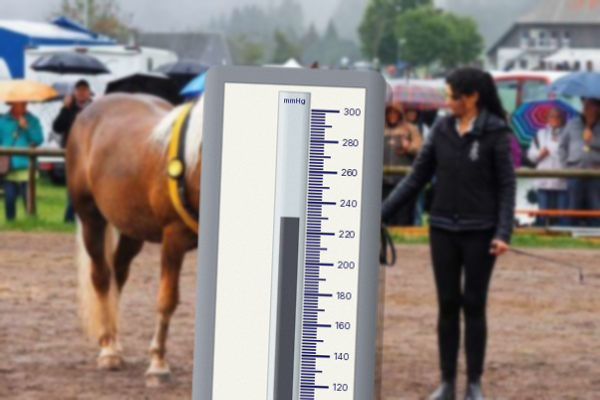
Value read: 230,mmHg
